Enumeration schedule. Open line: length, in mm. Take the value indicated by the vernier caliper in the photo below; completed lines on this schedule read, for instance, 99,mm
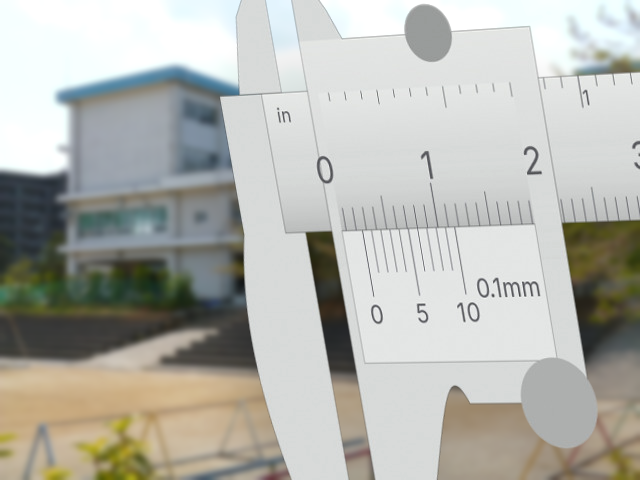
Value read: 2.6,mm
